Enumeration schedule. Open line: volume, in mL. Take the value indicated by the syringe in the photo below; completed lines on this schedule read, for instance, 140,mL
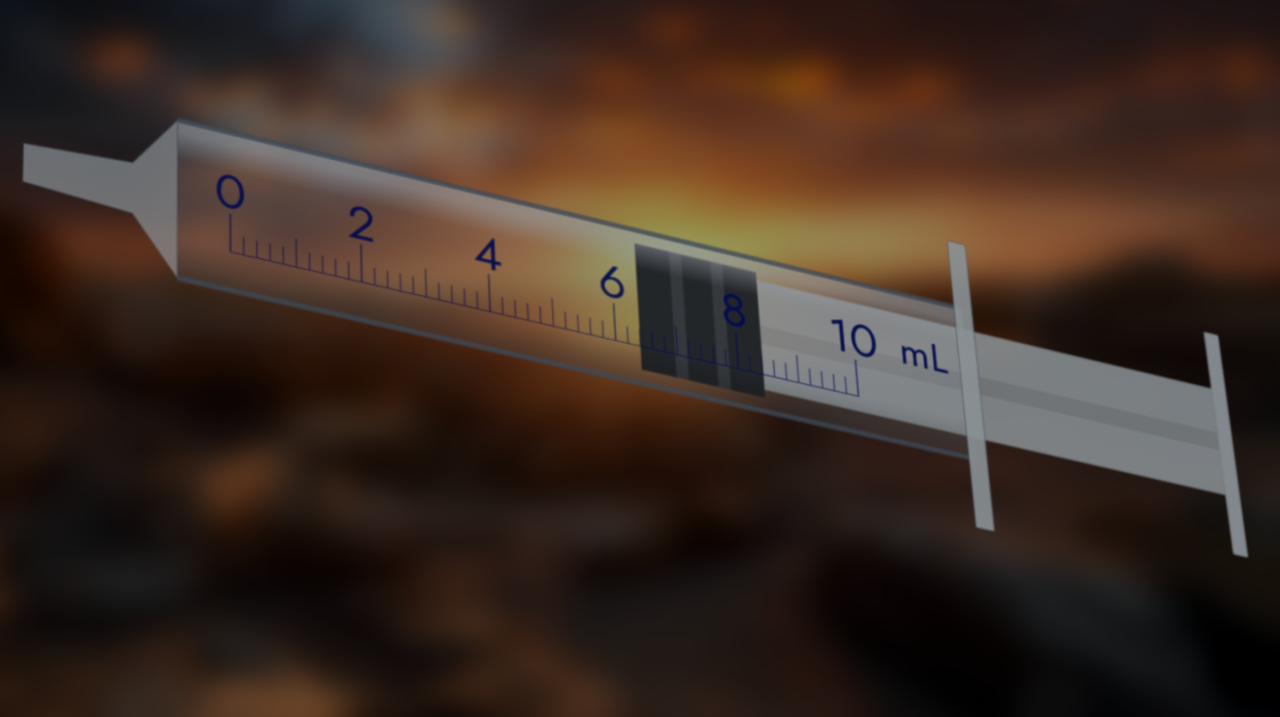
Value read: 6.4,mL
